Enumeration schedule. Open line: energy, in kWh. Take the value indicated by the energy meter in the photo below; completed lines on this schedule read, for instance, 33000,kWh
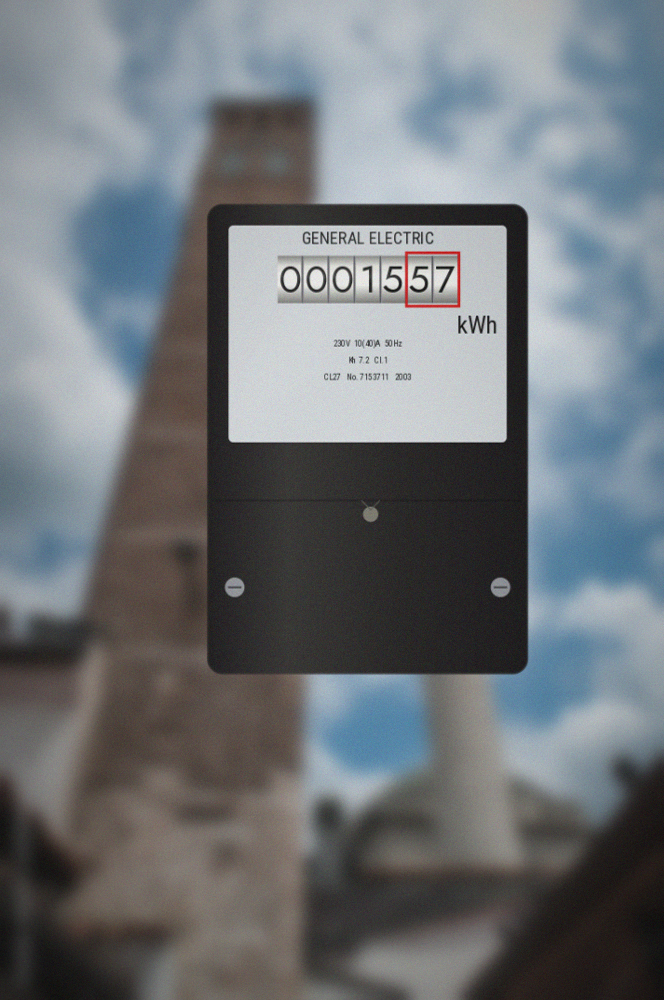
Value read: 15.57,kWh
